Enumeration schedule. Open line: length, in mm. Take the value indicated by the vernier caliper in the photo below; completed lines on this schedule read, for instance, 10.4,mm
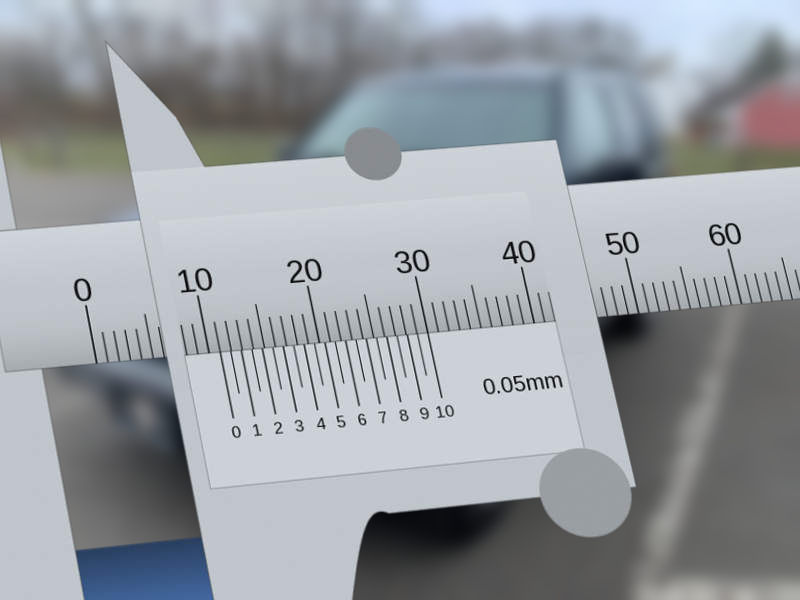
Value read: 11.0,mm
